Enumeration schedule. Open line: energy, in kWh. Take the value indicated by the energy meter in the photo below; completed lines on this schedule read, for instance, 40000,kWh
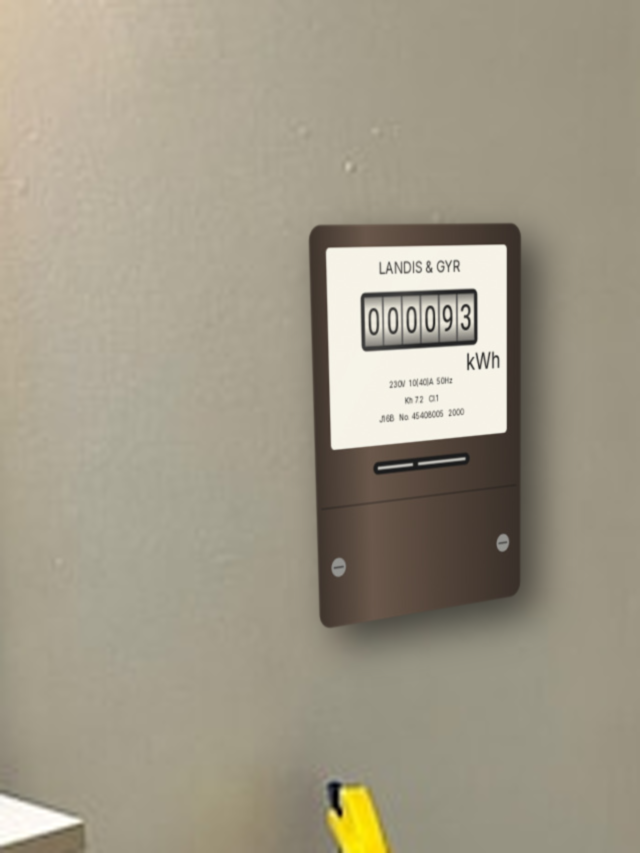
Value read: 93,kWh
